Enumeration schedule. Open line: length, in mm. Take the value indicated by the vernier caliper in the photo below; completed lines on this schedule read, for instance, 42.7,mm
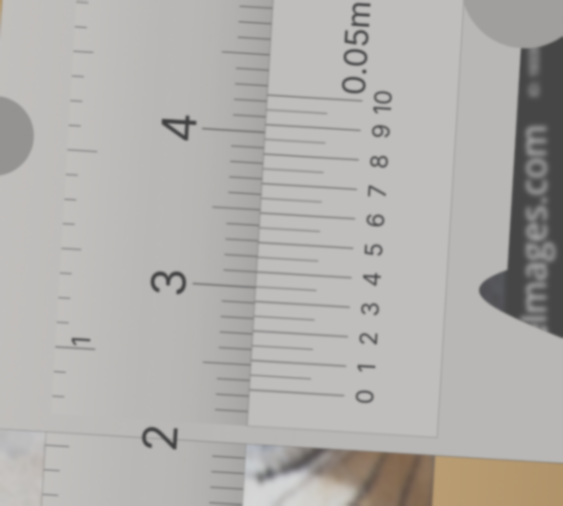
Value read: 23.4,mm
